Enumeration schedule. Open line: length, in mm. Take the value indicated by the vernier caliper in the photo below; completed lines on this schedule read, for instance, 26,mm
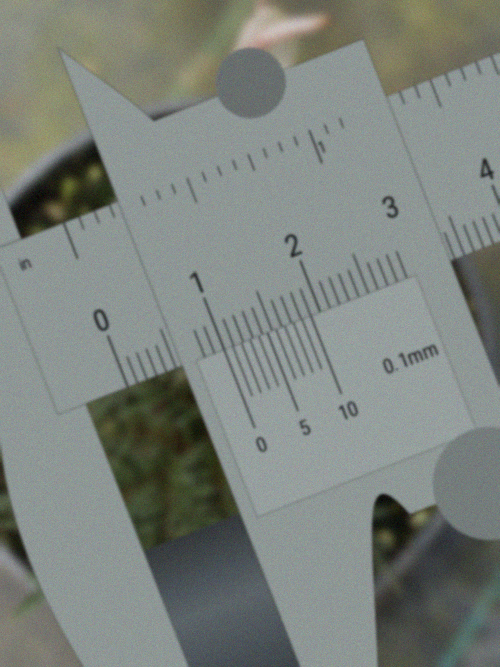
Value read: 10.0,mm
